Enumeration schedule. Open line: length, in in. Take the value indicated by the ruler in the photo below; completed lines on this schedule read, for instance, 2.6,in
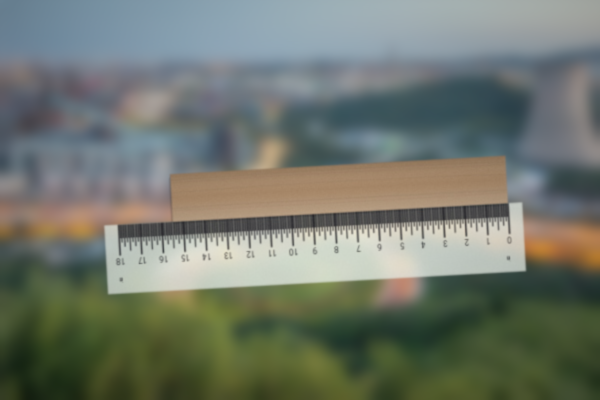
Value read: 15.5,in
